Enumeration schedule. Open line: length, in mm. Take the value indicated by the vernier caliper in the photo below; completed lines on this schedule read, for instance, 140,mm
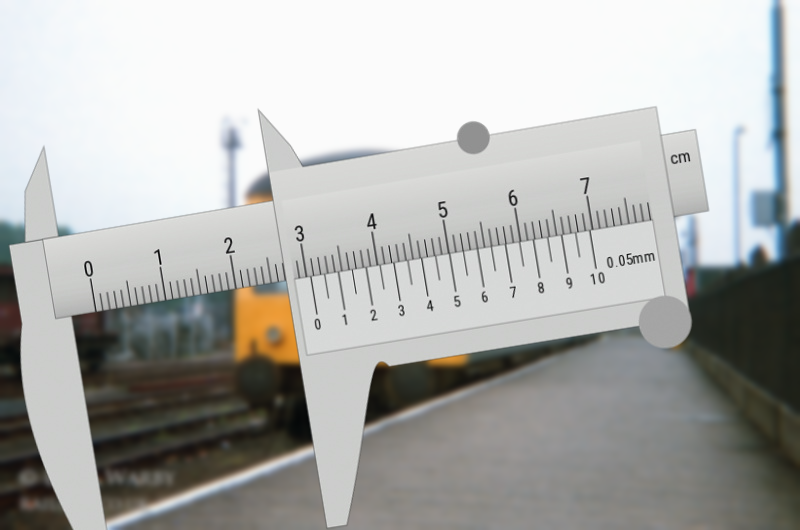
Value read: 30.6,mm
